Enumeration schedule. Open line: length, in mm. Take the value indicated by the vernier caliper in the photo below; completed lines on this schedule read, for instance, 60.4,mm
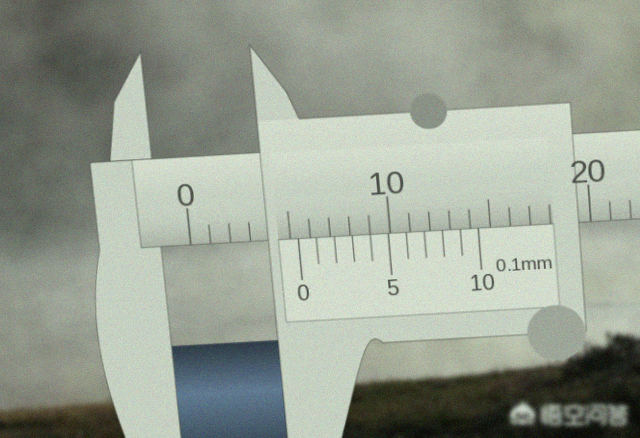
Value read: 5.4,mm
